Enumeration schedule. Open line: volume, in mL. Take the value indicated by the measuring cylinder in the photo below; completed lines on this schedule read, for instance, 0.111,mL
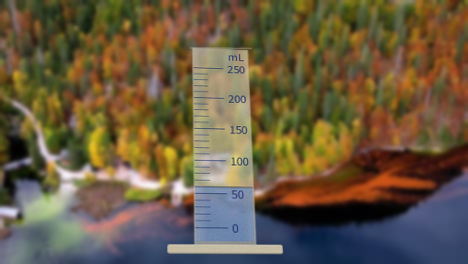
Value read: 60,mL
